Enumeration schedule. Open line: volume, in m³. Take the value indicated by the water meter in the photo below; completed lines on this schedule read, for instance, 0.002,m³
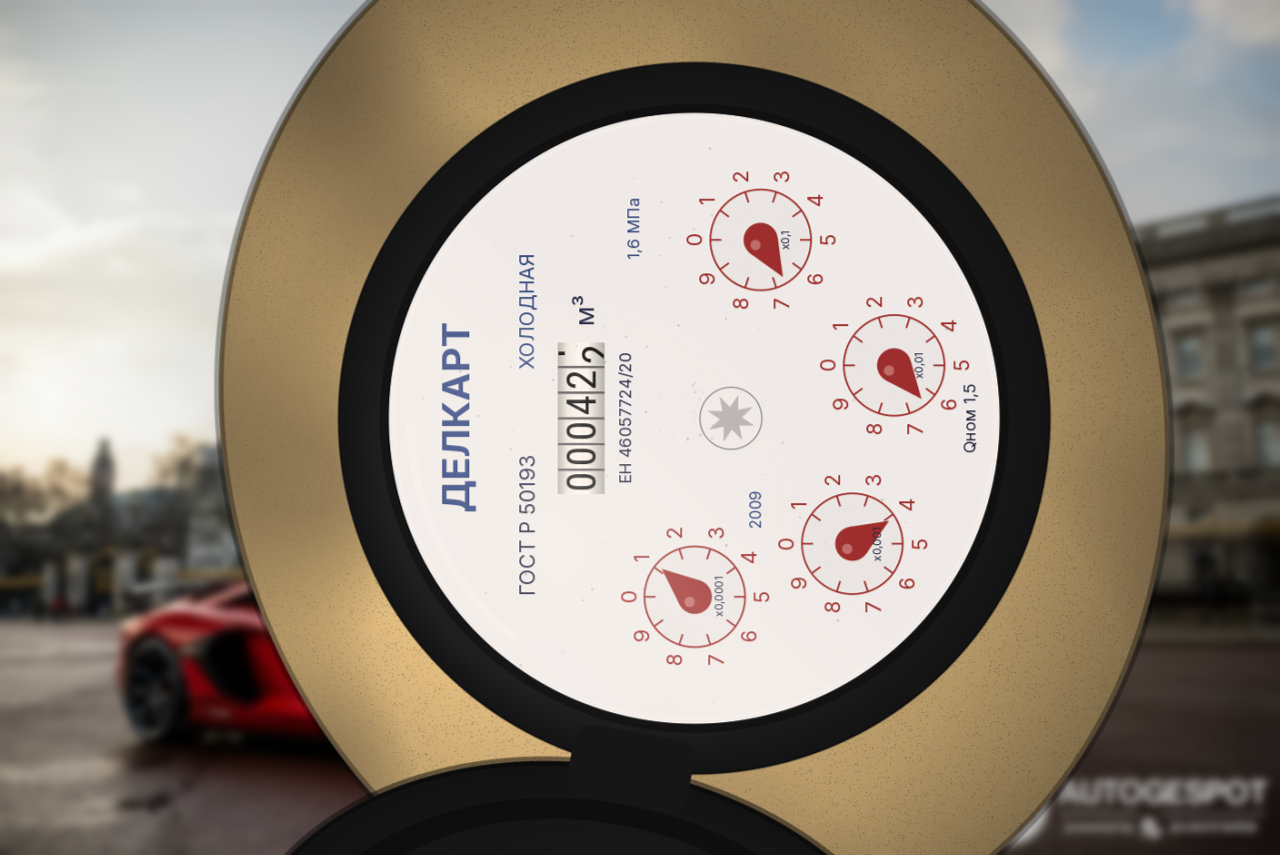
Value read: 421.6641,m³
